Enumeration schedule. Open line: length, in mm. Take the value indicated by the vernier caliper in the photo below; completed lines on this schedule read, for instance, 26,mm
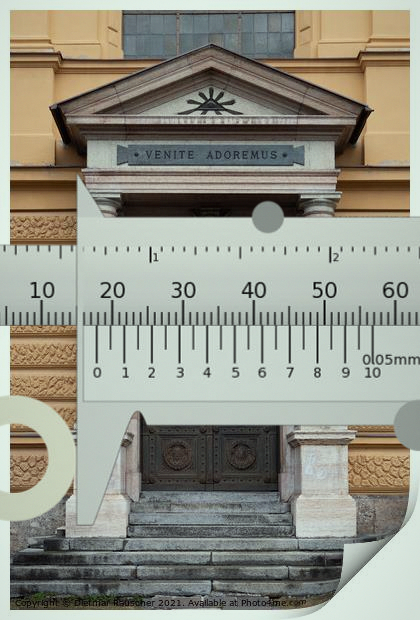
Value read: 17.8,mm
